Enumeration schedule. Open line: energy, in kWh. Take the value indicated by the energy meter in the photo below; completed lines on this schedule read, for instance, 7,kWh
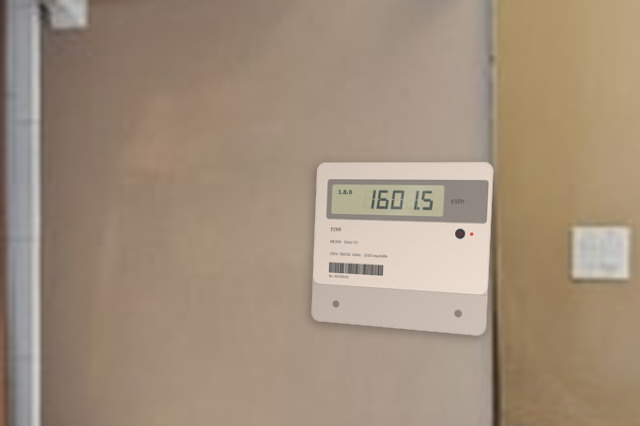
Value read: 1601.5,kWh
